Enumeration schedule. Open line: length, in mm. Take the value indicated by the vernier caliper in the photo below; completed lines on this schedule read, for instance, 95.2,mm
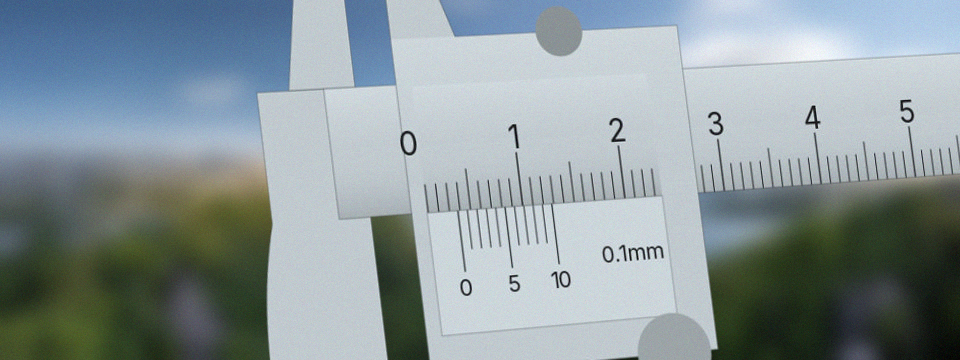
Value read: 3.8,mm
